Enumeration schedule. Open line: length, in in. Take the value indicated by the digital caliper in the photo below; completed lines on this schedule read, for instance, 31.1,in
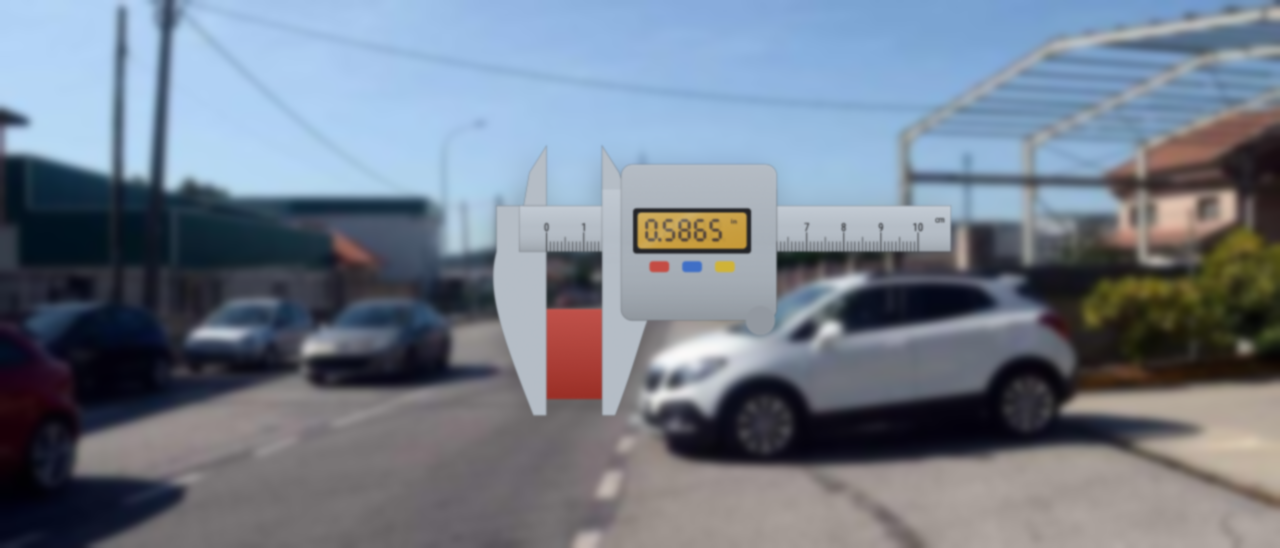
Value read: 0.5865,in
